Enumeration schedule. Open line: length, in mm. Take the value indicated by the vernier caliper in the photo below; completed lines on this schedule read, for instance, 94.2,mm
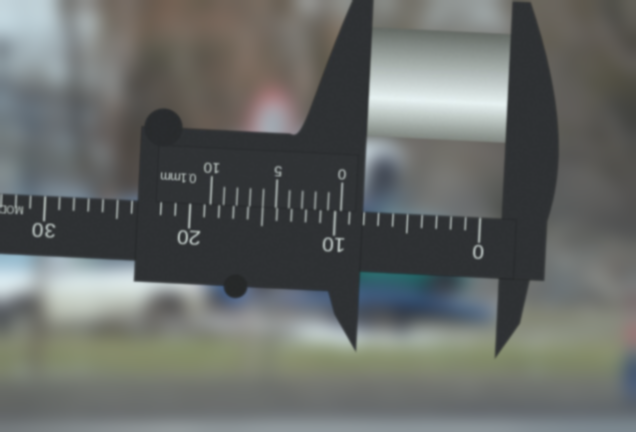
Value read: 9.6,mm
